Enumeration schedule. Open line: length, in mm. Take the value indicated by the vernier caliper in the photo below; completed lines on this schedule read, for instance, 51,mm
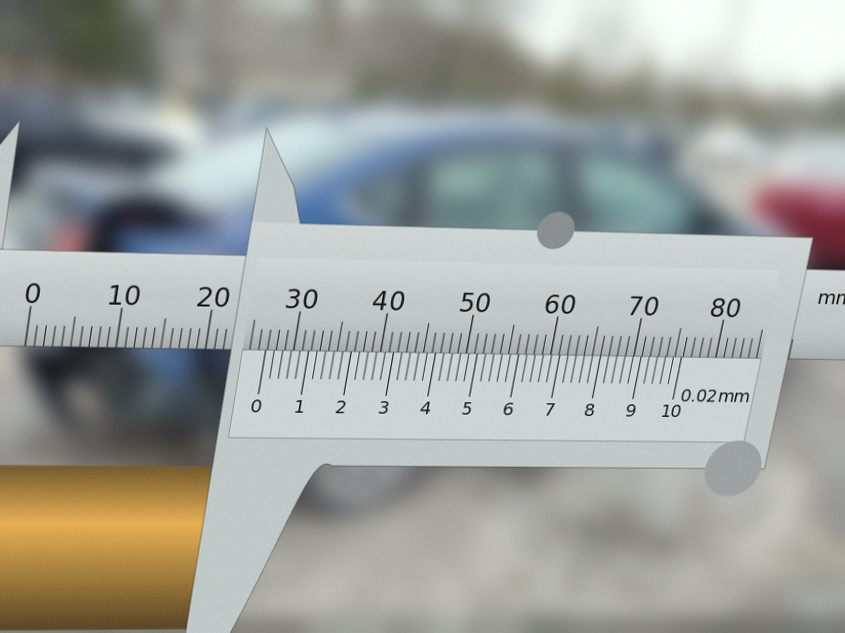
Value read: 26.8,mm
